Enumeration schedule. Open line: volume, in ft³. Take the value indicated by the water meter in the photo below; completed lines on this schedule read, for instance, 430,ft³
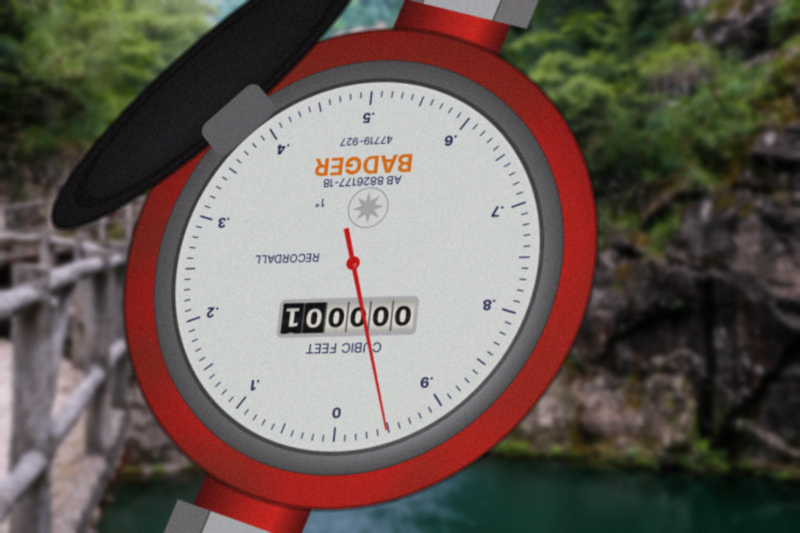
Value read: 0.95,ft³
